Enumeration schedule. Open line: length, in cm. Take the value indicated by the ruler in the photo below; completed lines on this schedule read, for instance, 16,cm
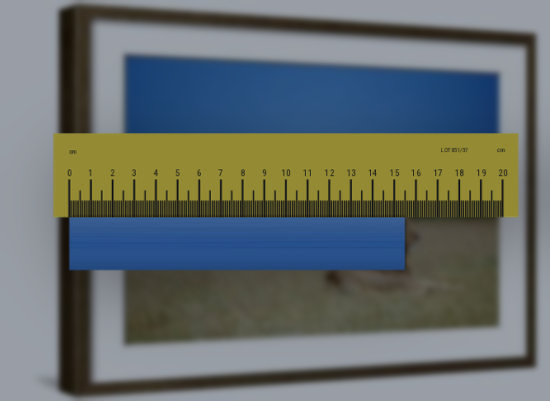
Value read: 15.5,cm
